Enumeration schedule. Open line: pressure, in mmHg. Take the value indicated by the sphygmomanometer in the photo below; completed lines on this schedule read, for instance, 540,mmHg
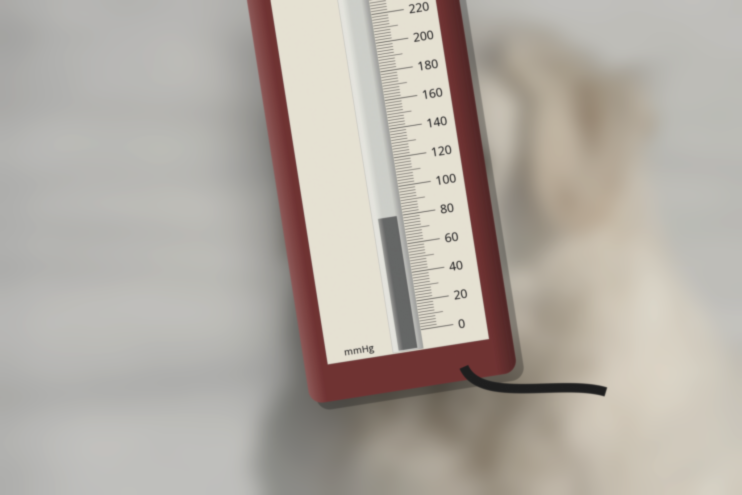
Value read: 80,mmHg
